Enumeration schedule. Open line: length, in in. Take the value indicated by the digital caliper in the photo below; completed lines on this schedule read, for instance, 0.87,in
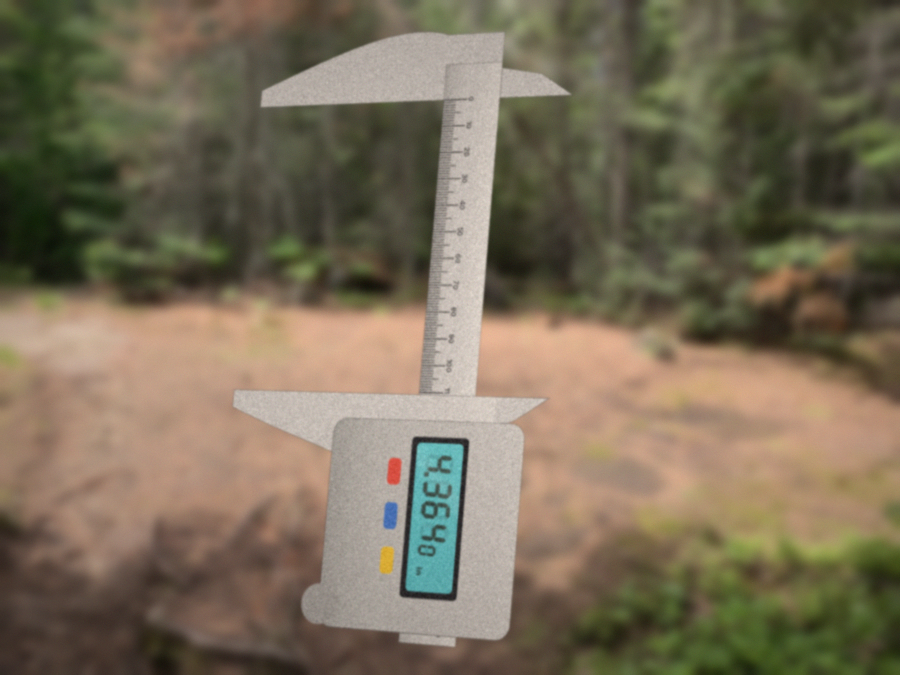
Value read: 4.3640,in
